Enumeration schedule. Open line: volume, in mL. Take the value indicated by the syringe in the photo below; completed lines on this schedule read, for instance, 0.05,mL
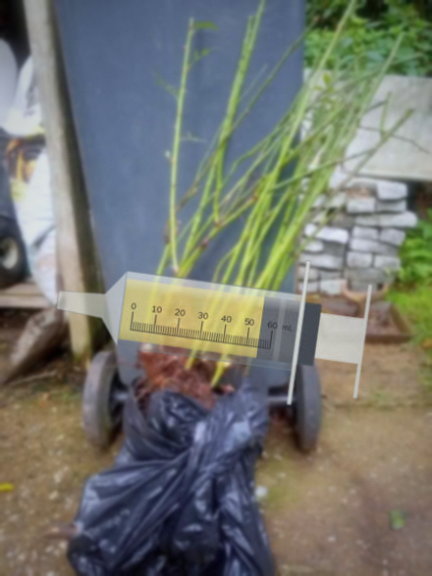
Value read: 55,mL
